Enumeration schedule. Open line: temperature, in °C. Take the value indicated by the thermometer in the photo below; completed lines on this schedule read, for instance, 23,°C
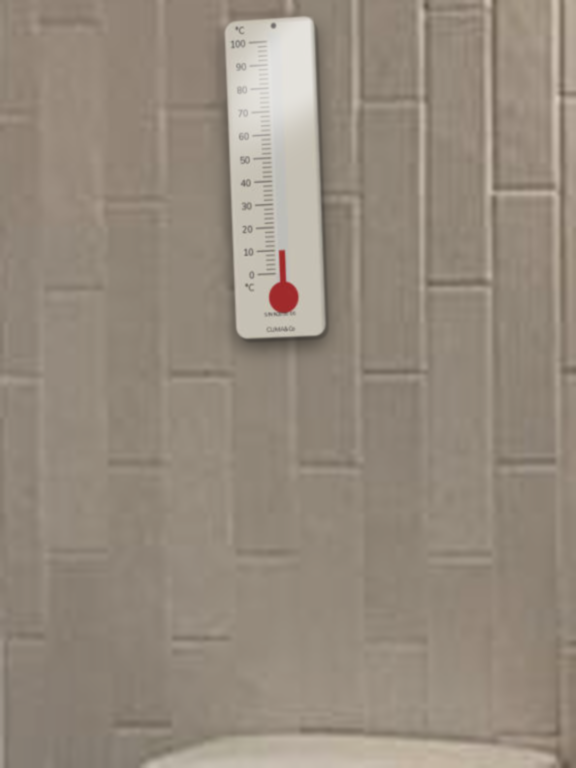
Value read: 10,°C
